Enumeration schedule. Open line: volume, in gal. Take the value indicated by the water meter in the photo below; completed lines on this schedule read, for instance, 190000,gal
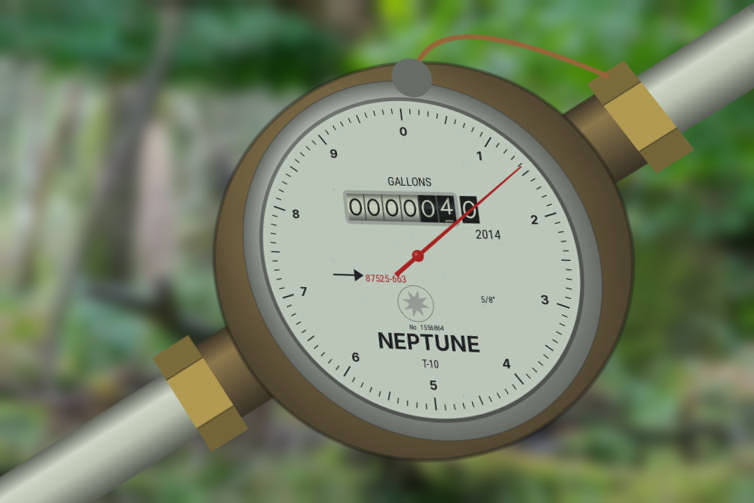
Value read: 41.4,gal
